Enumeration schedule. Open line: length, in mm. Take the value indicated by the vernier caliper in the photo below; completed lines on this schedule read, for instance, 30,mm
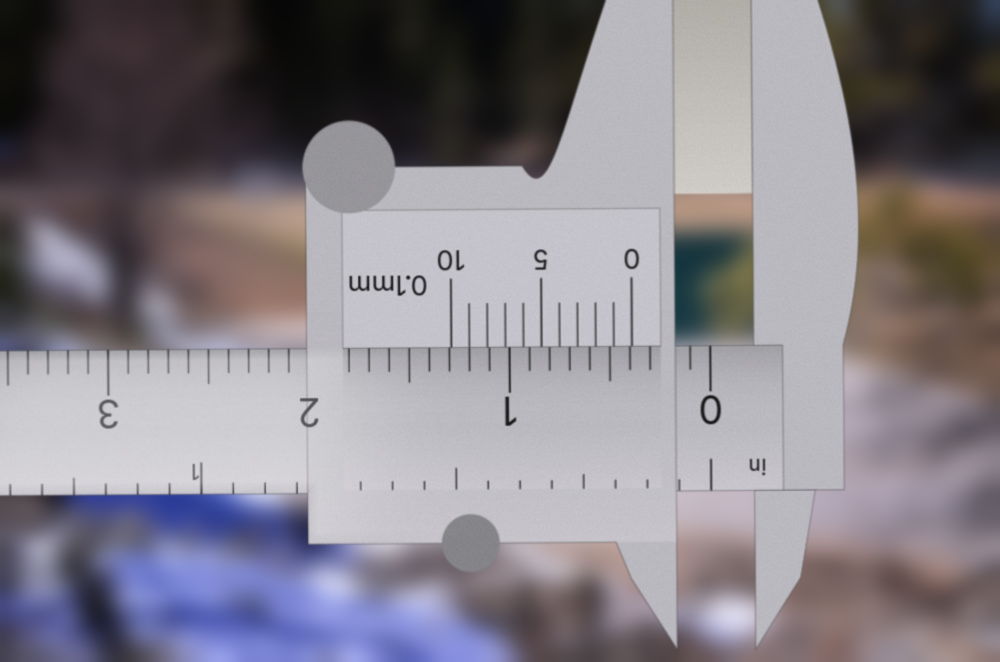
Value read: 3.9,mm
